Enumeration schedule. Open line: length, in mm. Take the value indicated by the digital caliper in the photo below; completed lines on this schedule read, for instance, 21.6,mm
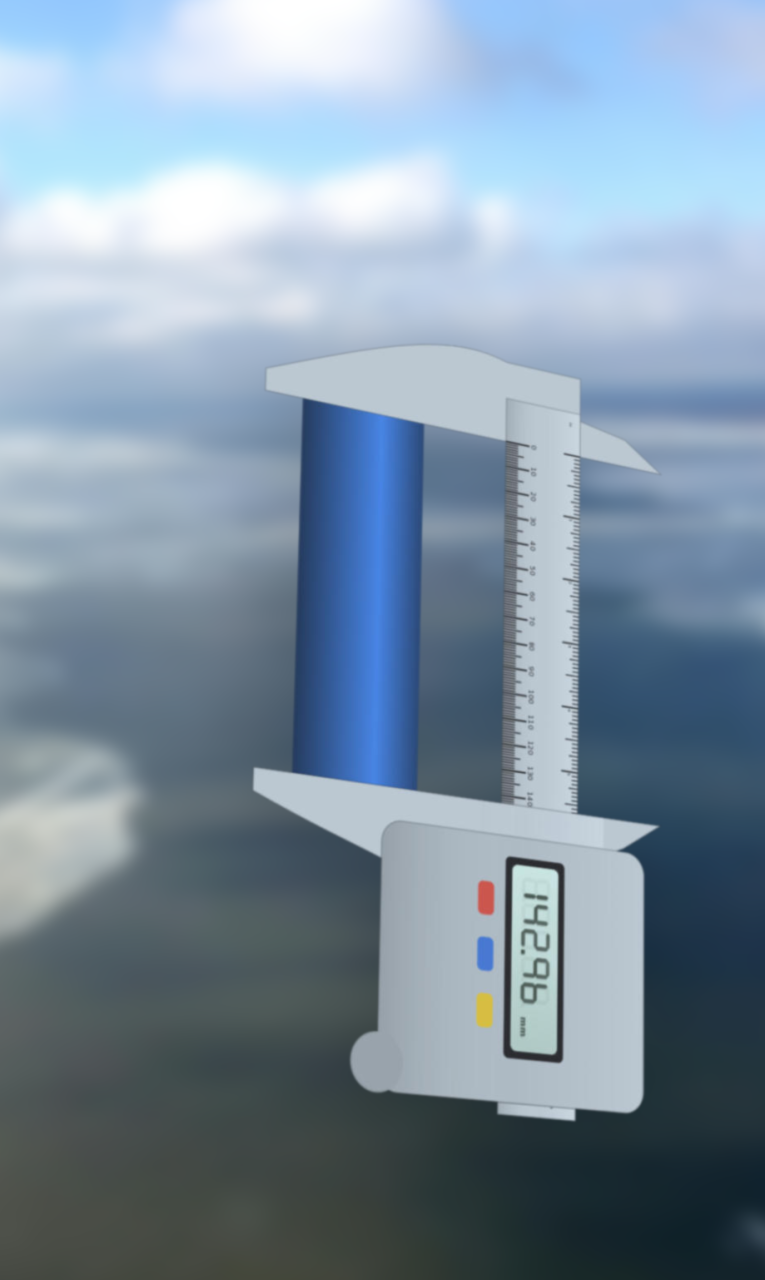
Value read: 142.96,mm
